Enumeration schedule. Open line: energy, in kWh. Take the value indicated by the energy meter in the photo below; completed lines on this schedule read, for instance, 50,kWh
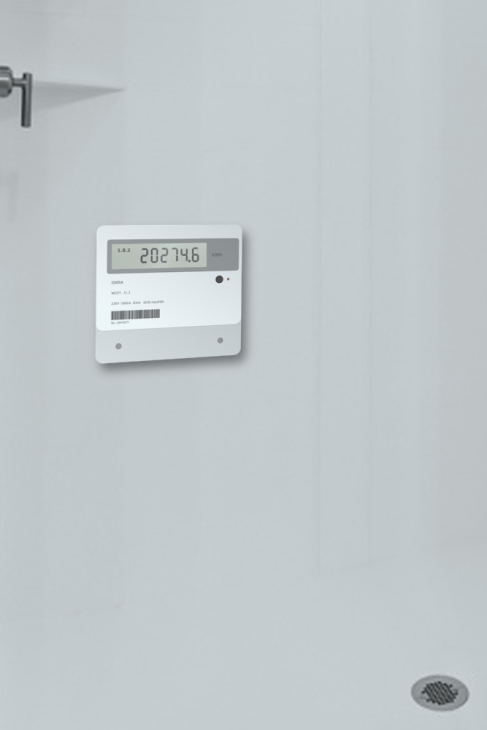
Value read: 20274.6,kWh
